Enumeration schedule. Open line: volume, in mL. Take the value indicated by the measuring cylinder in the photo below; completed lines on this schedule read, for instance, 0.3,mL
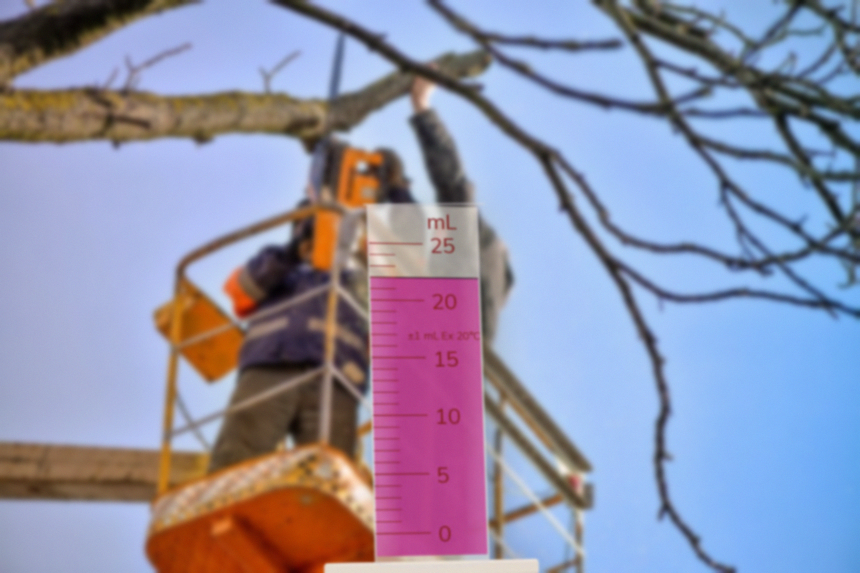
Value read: 22,mL
